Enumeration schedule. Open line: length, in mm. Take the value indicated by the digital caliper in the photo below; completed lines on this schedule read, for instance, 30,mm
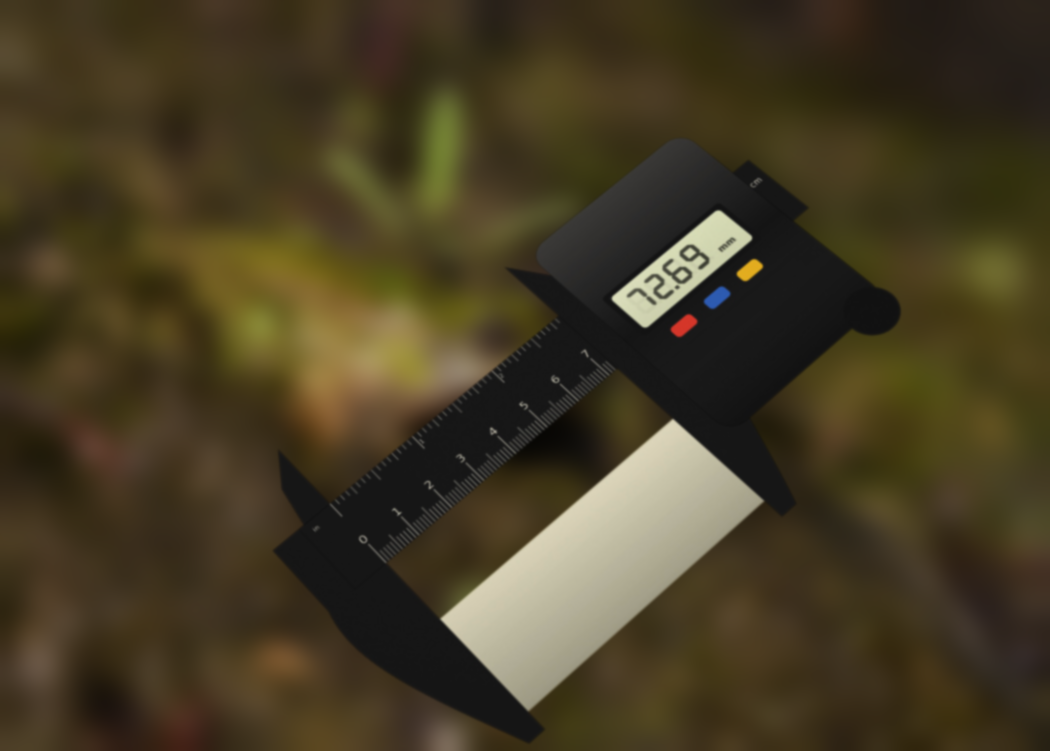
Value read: 72.69,mm
